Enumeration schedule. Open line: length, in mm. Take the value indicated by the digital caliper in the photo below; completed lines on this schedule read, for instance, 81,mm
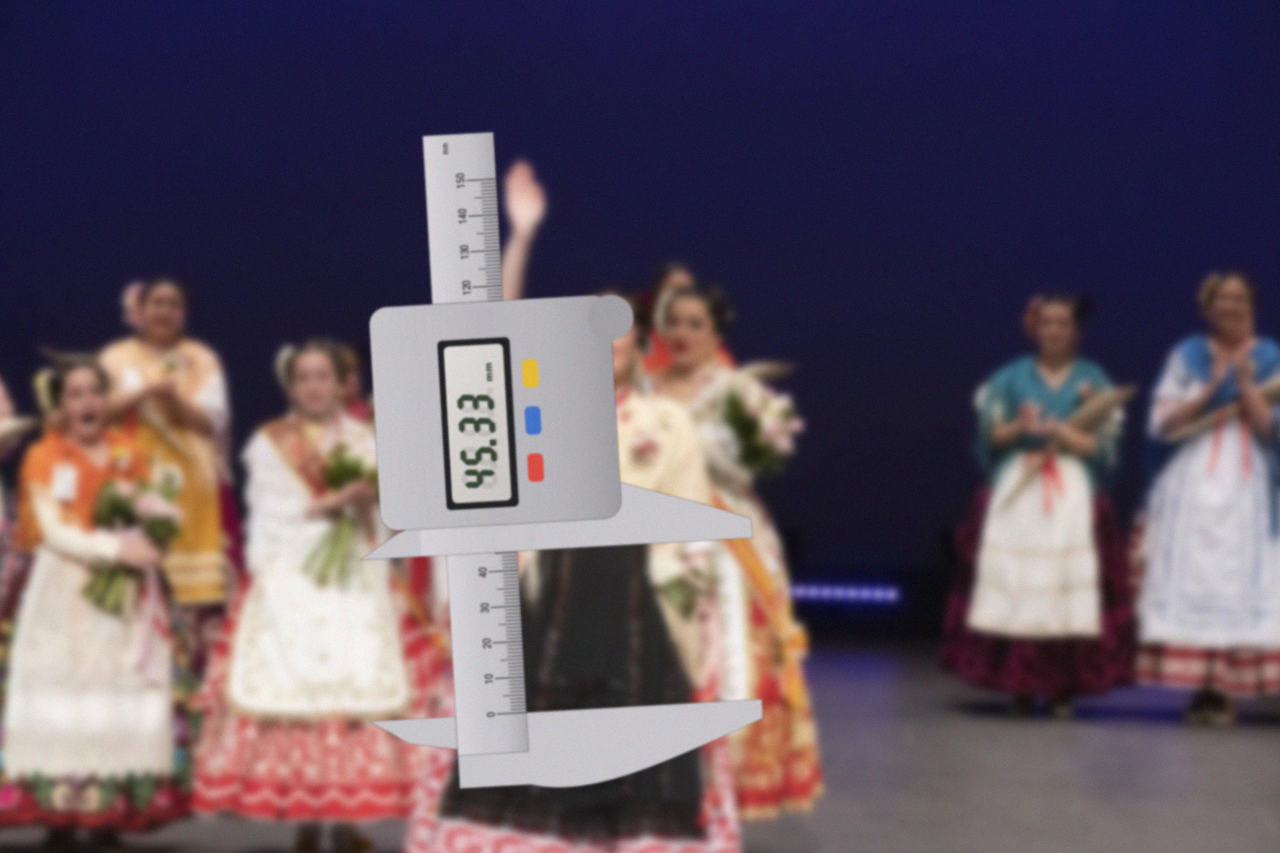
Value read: 45.33,mm
